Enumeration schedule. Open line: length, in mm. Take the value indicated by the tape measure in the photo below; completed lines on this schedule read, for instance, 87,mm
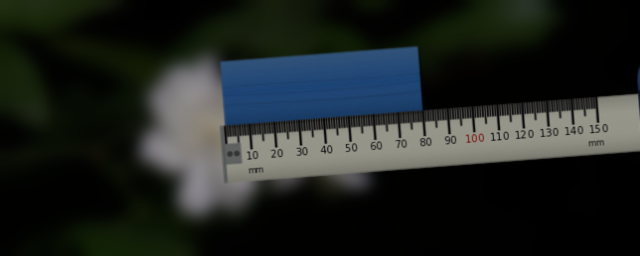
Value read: 80,mm
